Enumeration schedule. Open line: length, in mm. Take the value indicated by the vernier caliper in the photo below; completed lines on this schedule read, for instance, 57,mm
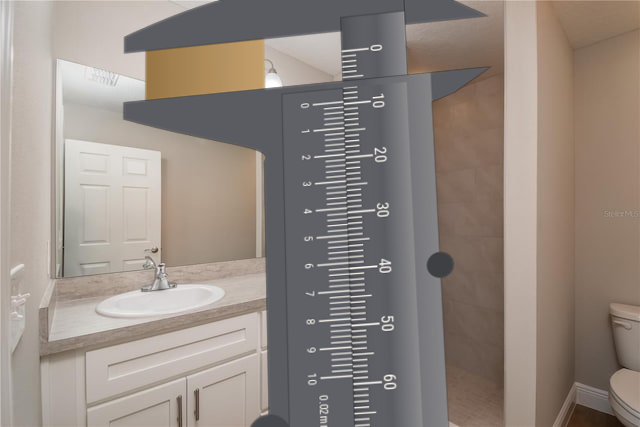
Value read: 9.6,mm
